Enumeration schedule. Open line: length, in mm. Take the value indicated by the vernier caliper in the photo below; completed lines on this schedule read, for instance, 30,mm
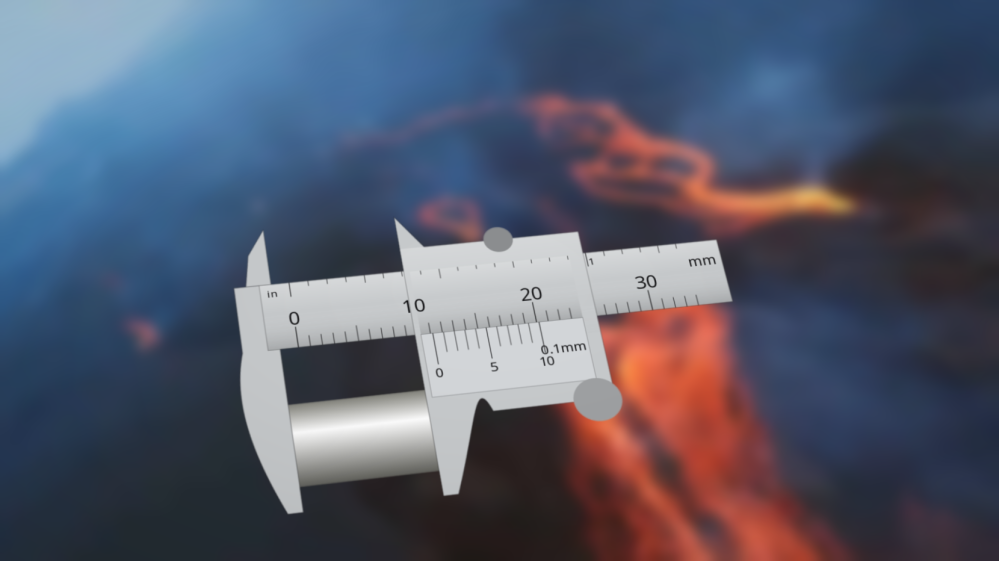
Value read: 11.2,mm
